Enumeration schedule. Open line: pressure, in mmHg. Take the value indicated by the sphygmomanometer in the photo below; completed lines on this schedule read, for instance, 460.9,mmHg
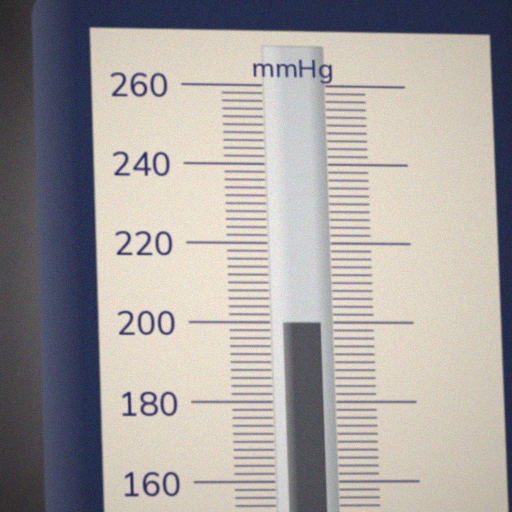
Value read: 200,mmHg
